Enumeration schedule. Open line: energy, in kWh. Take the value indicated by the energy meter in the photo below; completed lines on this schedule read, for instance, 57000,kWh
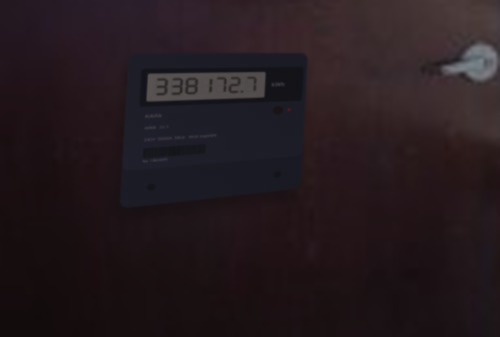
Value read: 338172.7,kWh
